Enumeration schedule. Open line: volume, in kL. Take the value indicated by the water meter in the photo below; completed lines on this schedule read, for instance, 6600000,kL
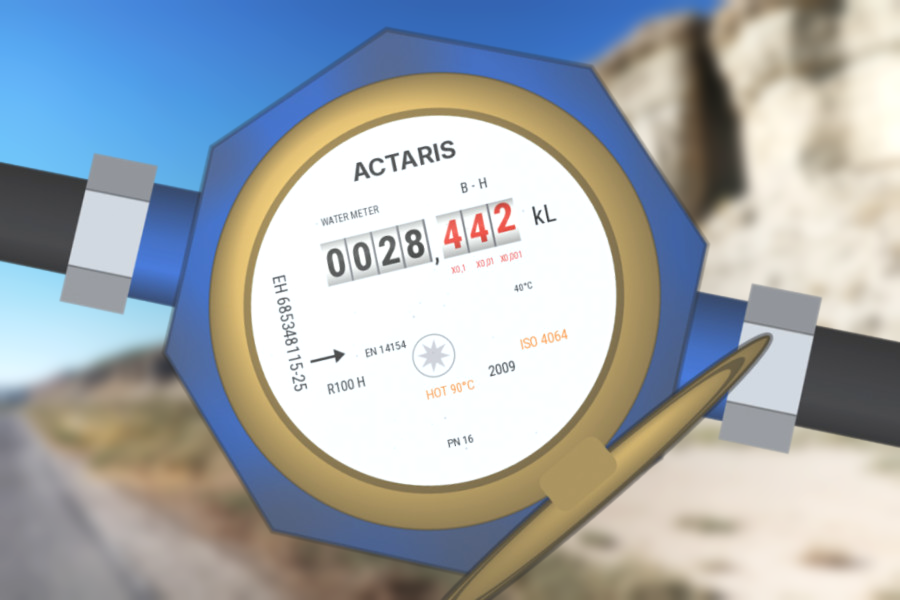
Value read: 28.442,kL
